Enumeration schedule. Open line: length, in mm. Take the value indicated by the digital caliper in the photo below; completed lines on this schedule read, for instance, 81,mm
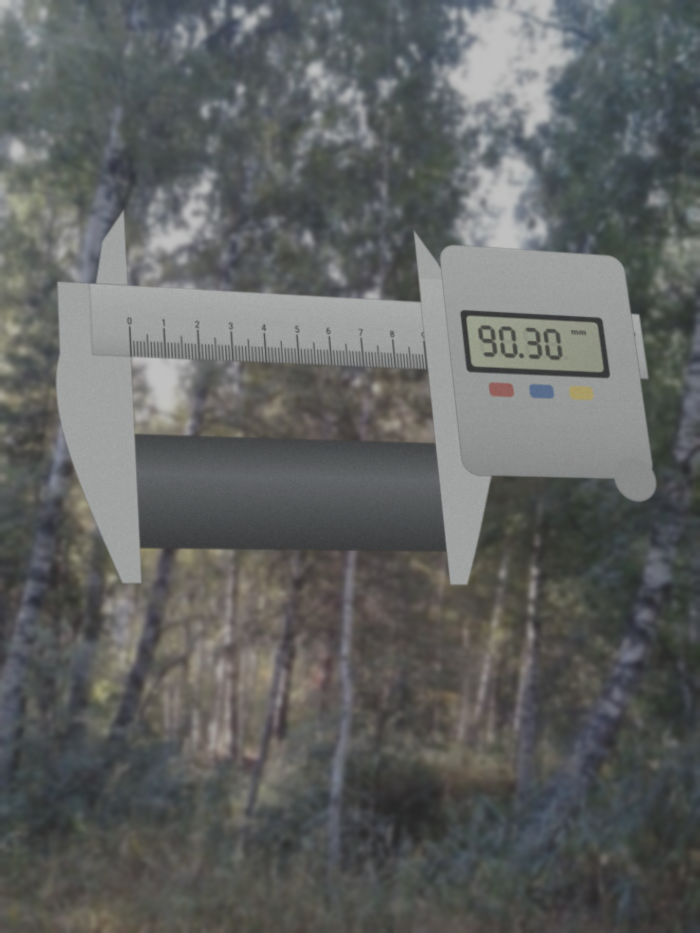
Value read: 90.30,mm
